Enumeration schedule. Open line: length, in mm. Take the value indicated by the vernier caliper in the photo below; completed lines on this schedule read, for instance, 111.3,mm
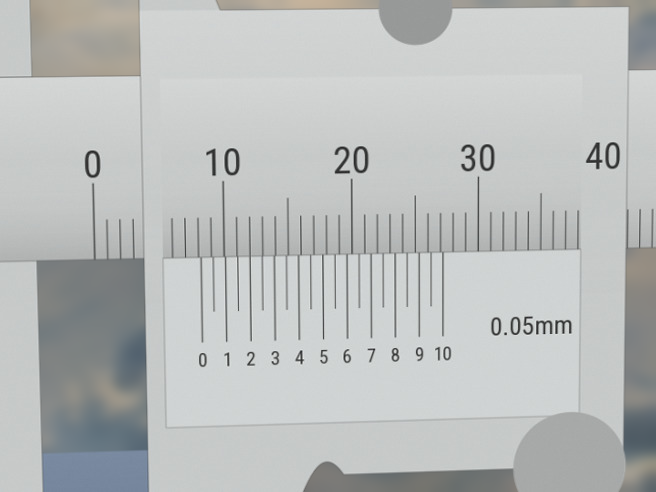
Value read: 8.2,mm
